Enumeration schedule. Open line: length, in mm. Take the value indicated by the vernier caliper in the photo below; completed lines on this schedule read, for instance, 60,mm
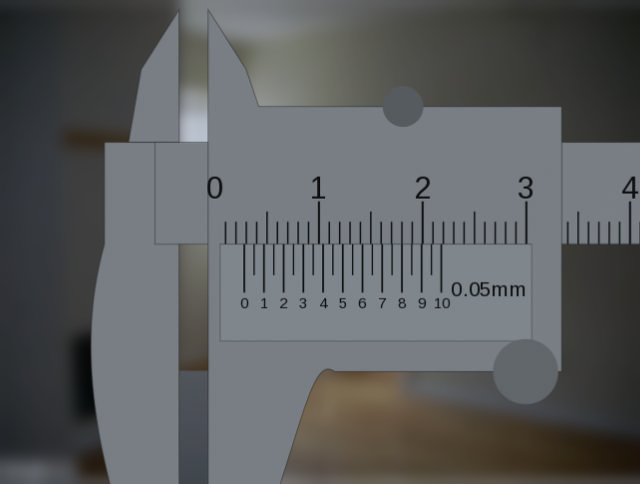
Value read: 2.8,mm
